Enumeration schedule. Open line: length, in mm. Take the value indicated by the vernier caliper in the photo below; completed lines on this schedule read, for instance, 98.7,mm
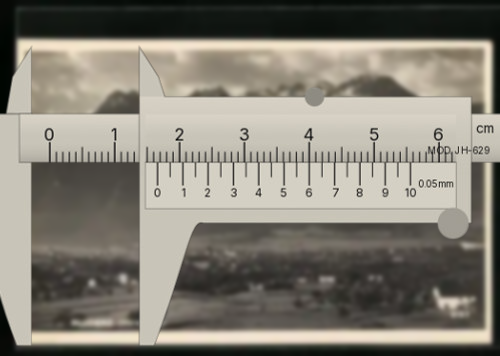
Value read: 16.6,mm
